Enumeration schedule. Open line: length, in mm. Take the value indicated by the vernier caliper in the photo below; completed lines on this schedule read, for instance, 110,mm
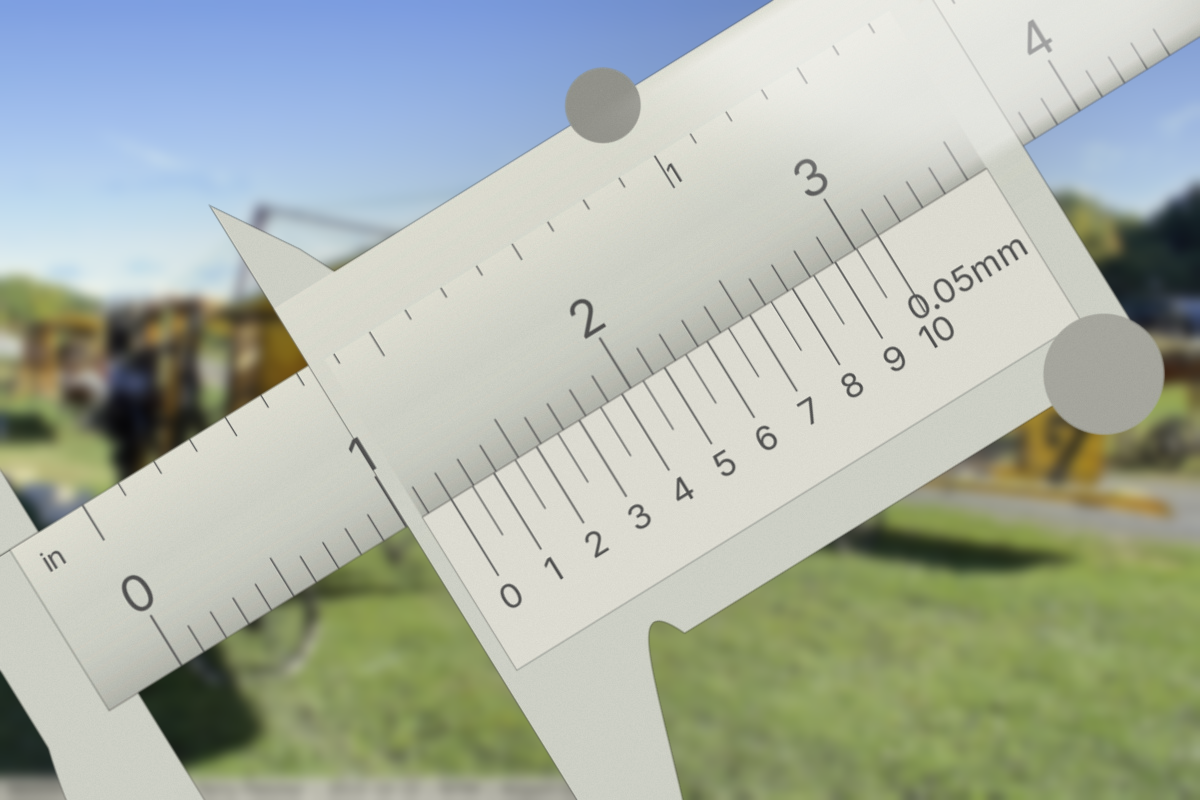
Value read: 12.00,mm
